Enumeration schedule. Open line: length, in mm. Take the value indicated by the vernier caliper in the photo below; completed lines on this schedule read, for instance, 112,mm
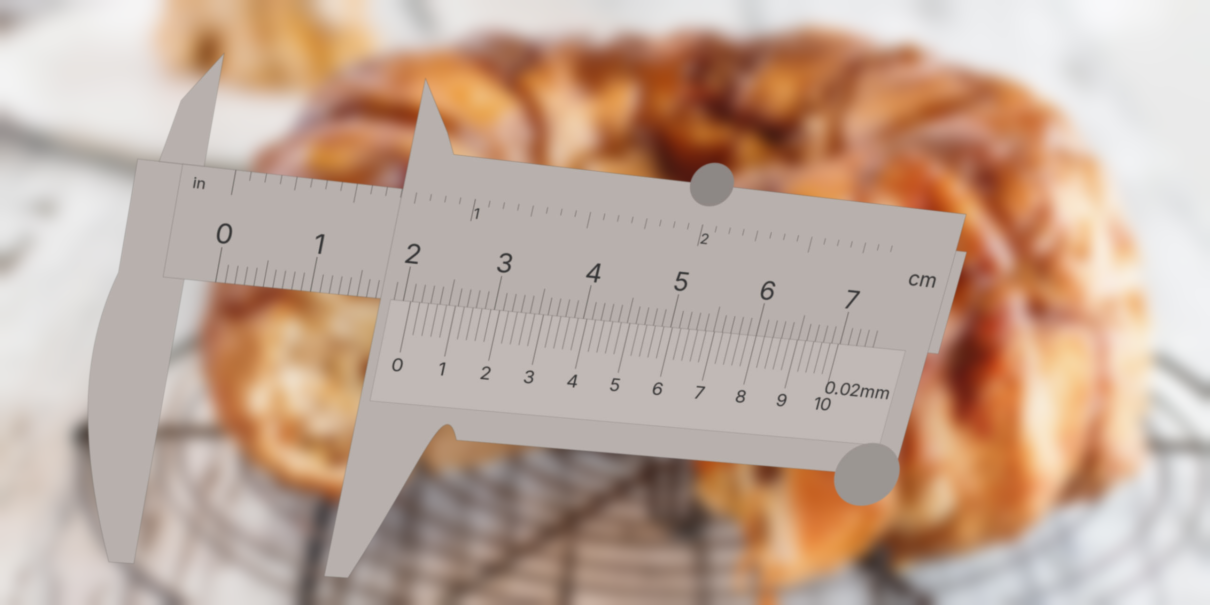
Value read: 20.8,mm
